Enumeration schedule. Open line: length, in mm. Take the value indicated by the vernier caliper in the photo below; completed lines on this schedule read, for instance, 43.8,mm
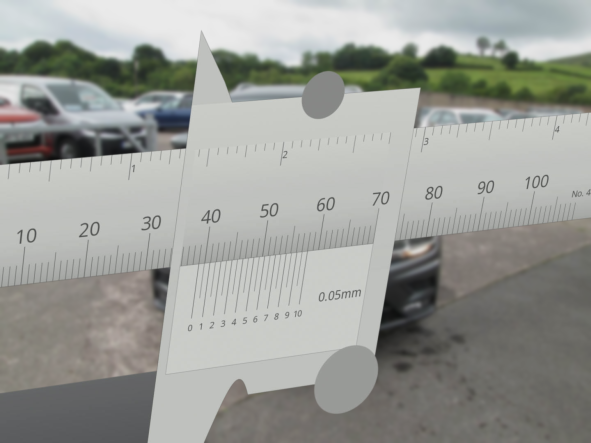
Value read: 39.0,mm
